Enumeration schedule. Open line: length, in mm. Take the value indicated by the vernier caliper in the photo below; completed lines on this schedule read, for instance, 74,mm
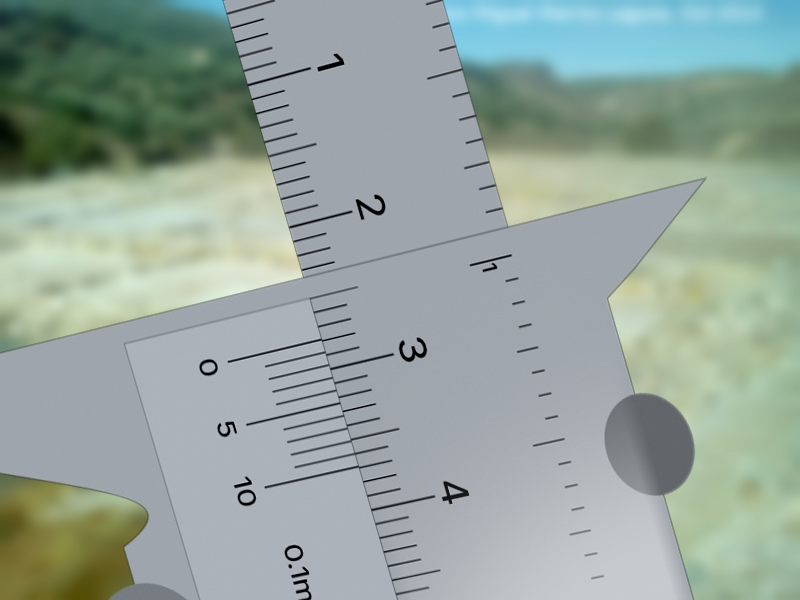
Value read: 27.9,mm
